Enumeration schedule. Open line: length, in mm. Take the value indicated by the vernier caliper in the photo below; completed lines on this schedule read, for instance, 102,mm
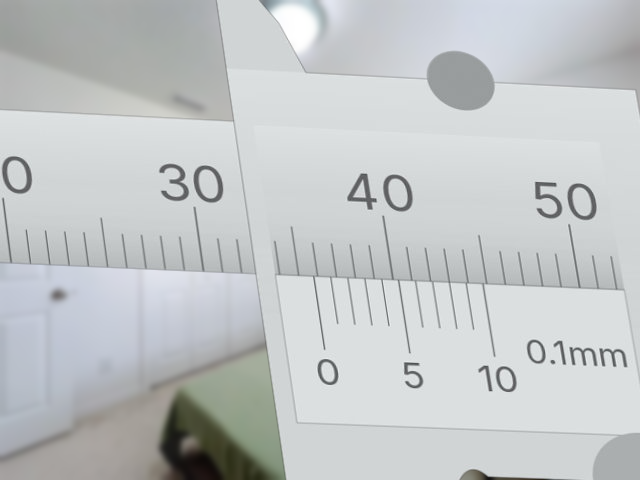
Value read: 35.8,mm
